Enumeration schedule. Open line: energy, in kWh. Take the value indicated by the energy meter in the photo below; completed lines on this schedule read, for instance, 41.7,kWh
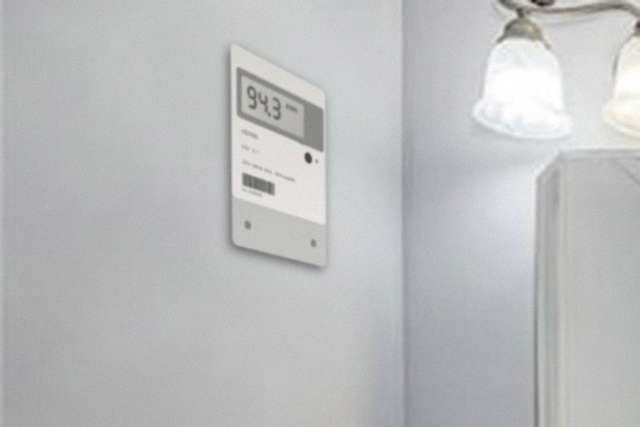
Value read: 94.3,kWh
